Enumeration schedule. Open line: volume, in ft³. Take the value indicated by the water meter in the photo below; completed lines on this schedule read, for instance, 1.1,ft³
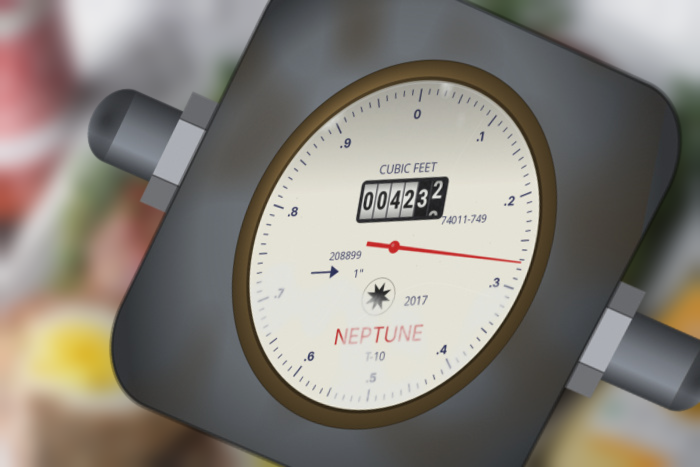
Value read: 4232.27,ft³
